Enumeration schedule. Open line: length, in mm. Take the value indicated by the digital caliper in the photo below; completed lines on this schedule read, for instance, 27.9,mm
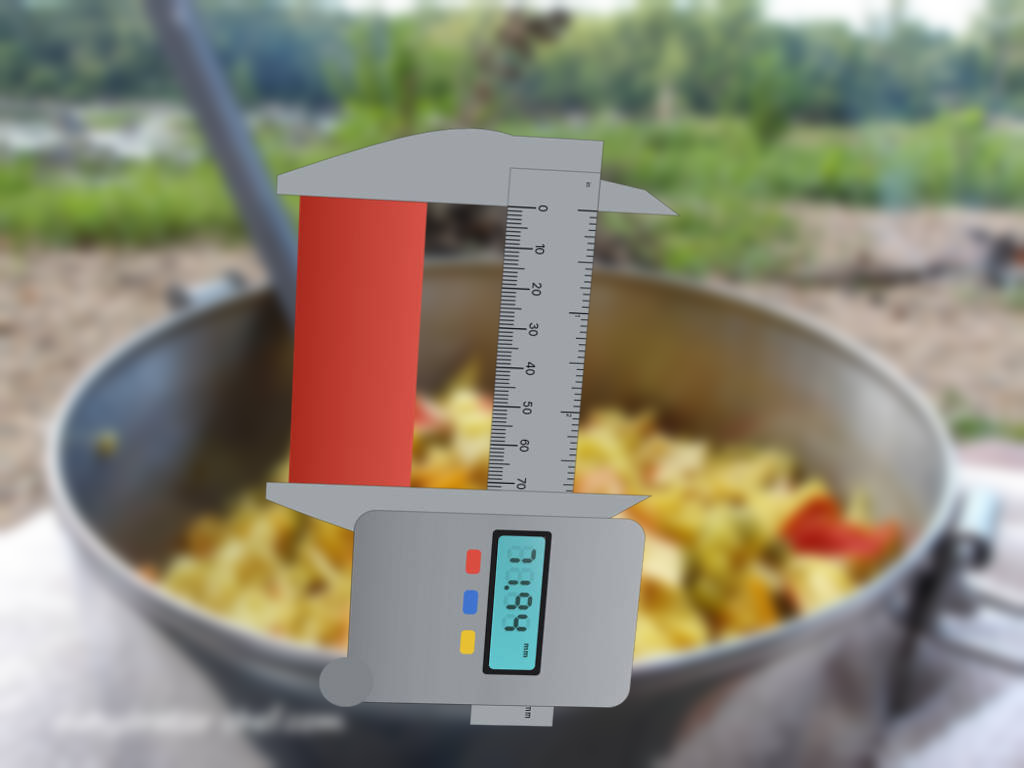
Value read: 71.94,mm
